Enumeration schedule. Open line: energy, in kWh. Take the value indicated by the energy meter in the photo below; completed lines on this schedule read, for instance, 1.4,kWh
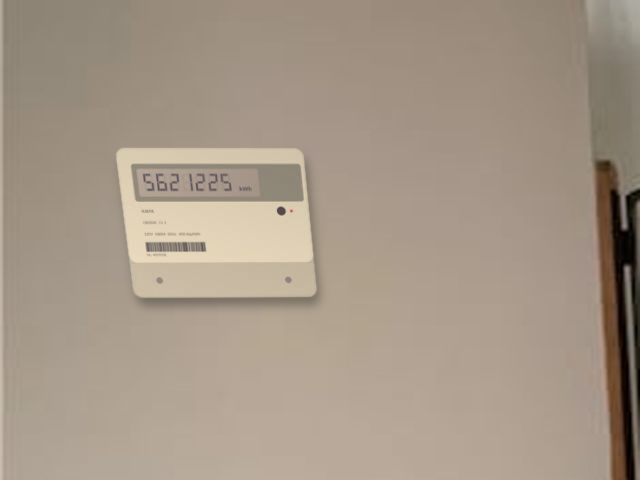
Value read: 5621225,kWh
